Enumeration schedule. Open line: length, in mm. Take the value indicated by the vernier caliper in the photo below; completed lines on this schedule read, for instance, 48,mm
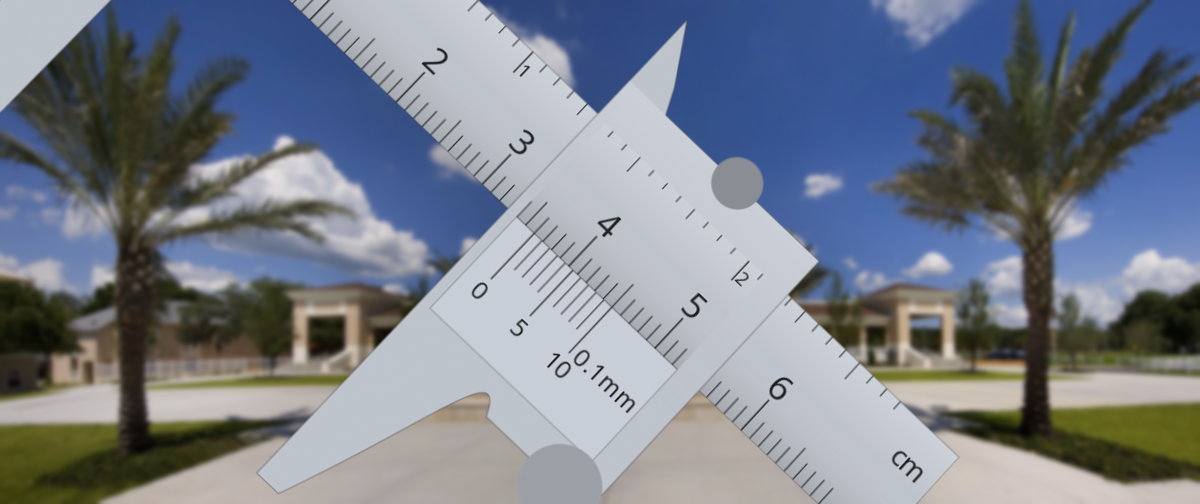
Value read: 36.0,mm
